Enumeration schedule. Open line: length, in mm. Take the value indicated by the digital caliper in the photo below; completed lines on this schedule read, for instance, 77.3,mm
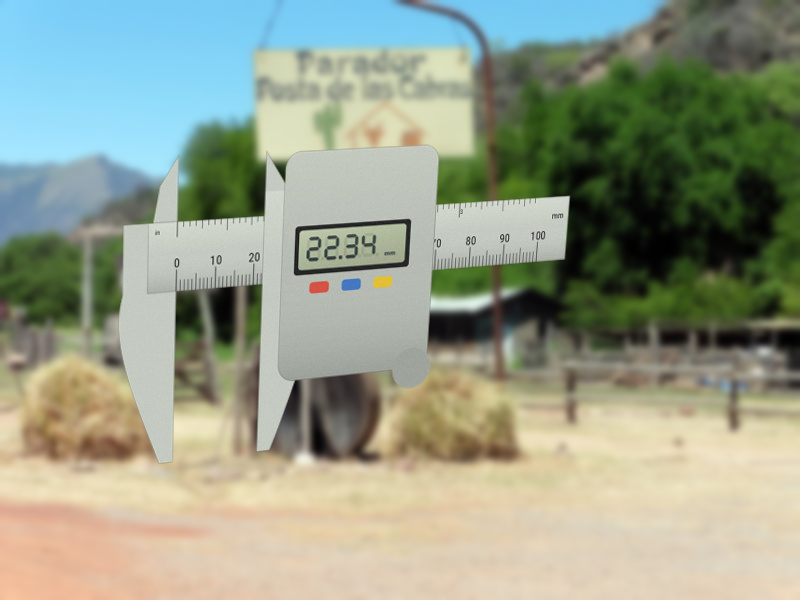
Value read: 22.34,mm
